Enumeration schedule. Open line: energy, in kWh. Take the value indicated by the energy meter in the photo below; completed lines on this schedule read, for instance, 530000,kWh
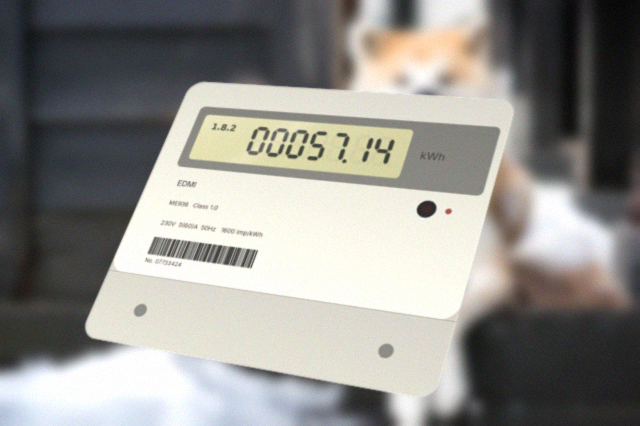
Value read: 57.14,kWh
